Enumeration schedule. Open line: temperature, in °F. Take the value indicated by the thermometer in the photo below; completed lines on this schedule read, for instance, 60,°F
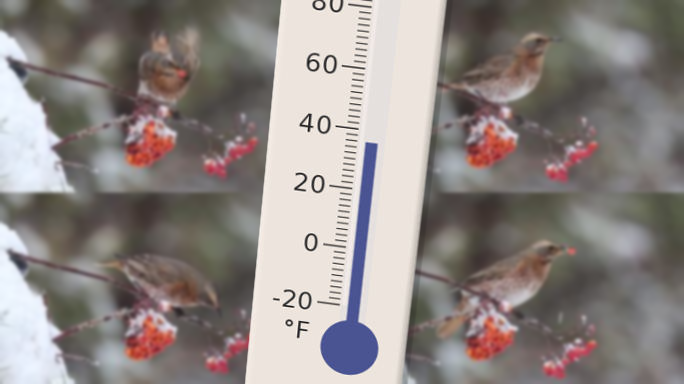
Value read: 36,°F
